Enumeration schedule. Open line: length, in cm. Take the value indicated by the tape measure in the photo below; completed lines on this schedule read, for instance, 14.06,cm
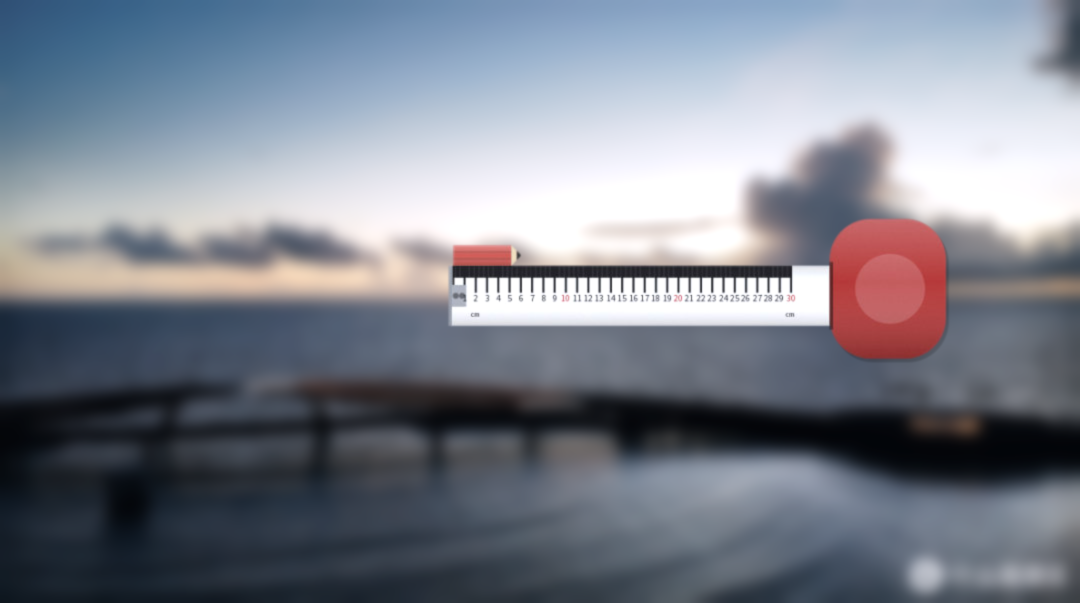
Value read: 6,cm
